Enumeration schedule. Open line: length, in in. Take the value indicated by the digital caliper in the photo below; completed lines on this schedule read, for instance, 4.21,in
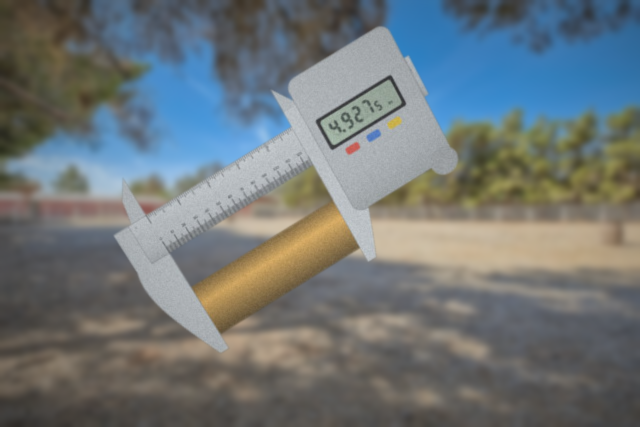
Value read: 4.9275,in
